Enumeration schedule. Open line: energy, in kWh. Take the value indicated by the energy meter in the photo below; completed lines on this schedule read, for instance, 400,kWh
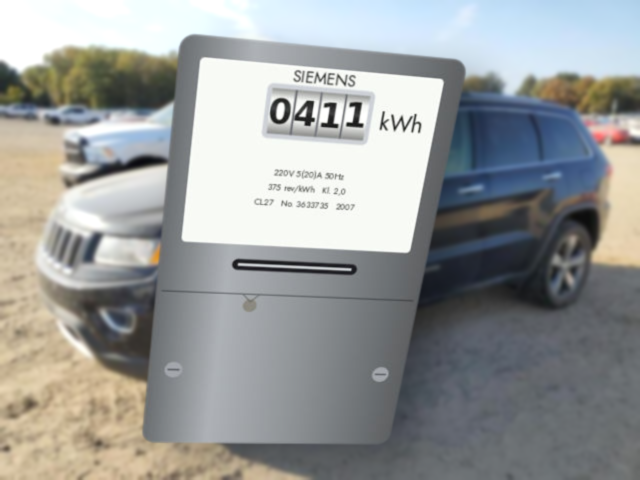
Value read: 411,kWh
